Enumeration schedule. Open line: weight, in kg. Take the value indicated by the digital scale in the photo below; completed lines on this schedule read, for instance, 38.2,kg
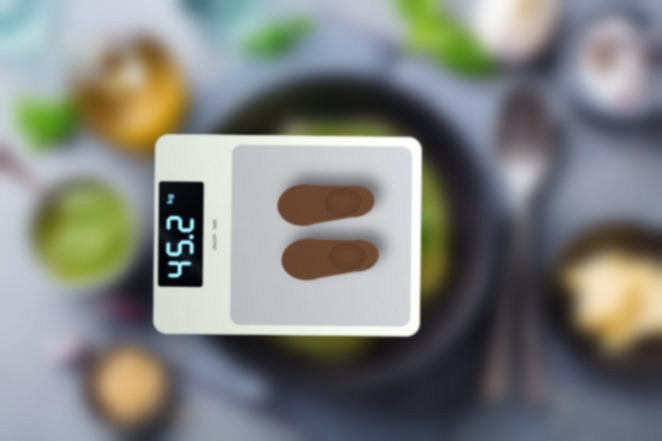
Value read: 45.2,kg
